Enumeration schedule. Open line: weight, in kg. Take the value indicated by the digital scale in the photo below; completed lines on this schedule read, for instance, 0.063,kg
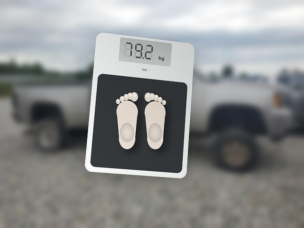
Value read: 79.2,kg
